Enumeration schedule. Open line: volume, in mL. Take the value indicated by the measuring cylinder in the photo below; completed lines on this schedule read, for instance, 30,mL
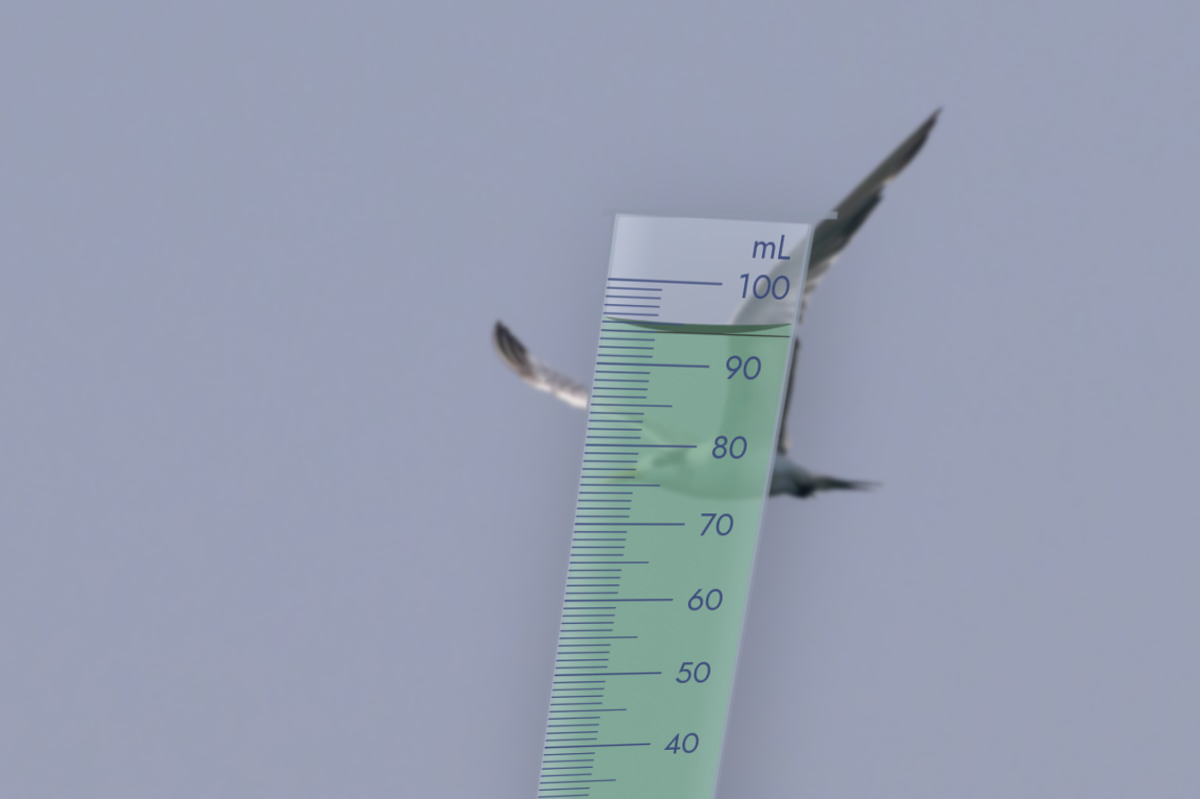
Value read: 94,mL
